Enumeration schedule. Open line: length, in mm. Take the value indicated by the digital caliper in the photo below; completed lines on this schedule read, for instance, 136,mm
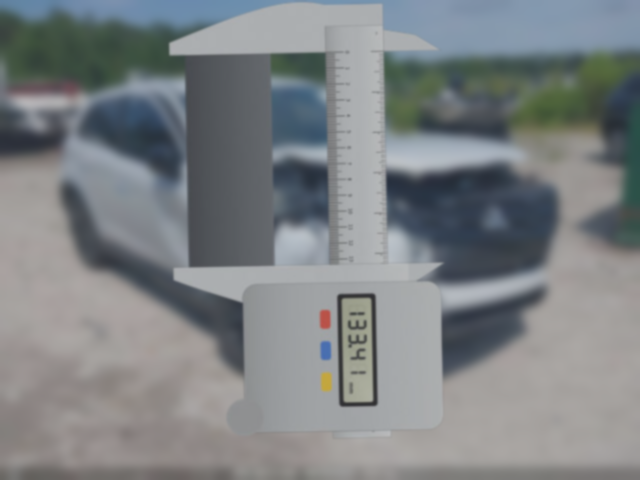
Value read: 133.41,mm
